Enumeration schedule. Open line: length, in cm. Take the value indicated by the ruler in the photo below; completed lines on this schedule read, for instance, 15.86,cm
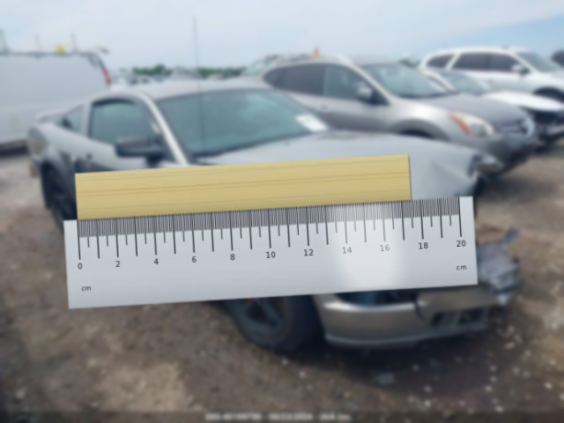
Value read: 17.5,cm
